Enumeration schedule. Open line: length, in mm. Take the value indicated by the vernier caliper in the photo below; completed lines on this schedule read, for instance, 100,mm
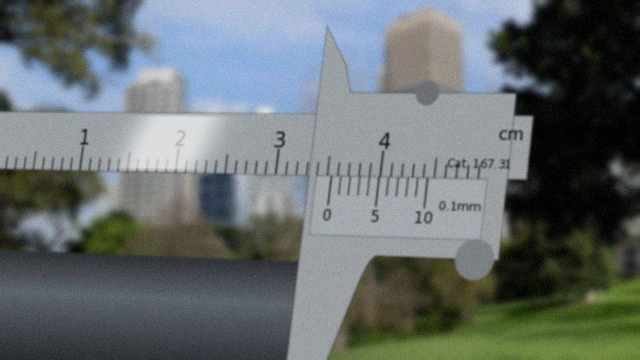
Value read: 35.4,mm
